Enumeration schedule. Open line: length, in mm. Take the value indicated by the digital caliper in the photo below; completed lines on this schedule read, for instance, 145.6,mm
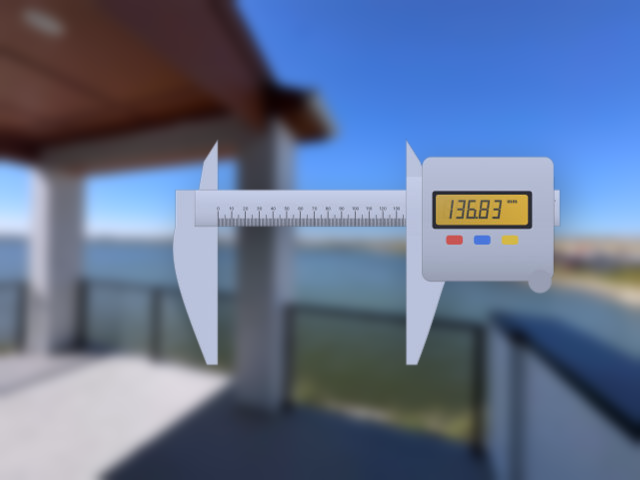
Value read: 136.83,mm
